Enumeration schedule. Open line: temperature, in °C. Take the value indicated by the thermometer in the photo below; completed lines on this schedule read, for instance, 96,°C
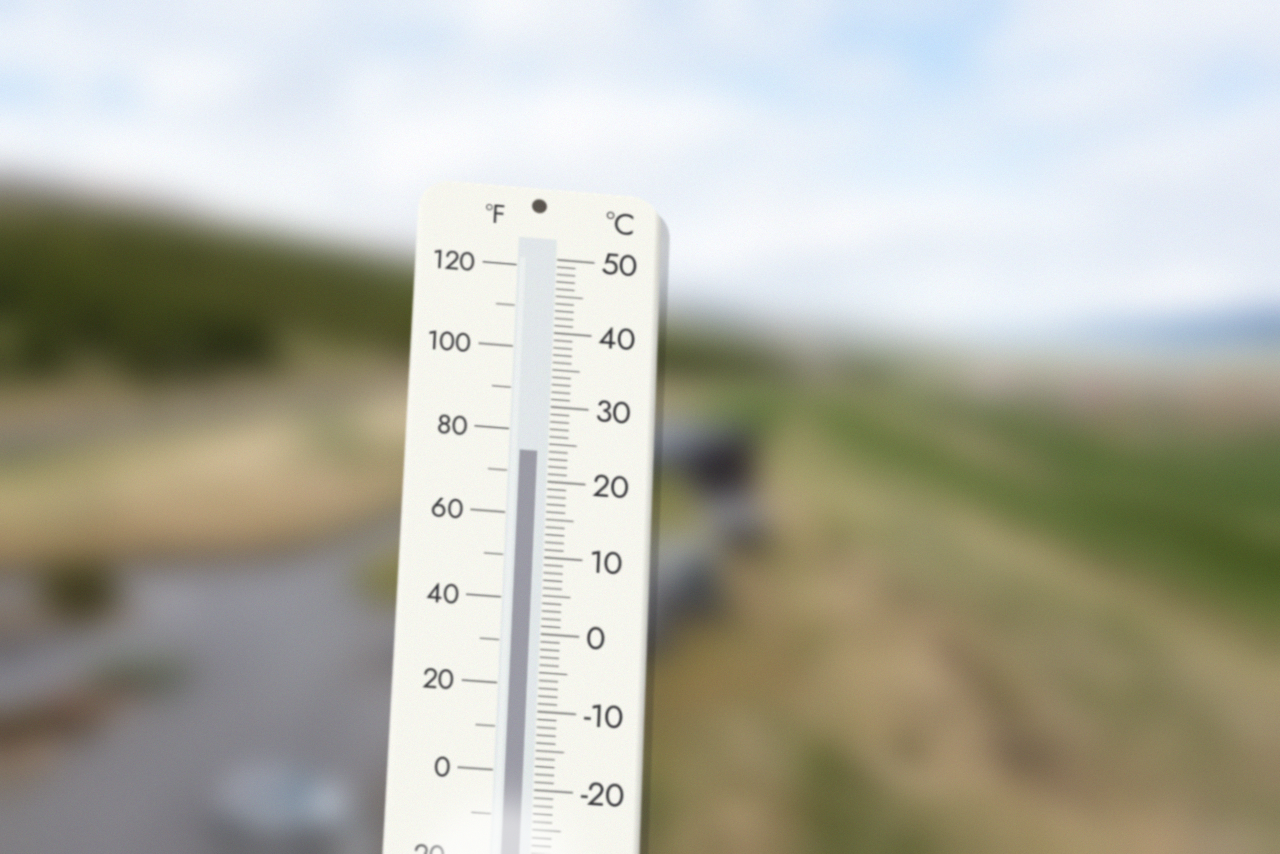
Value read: 24,°C
